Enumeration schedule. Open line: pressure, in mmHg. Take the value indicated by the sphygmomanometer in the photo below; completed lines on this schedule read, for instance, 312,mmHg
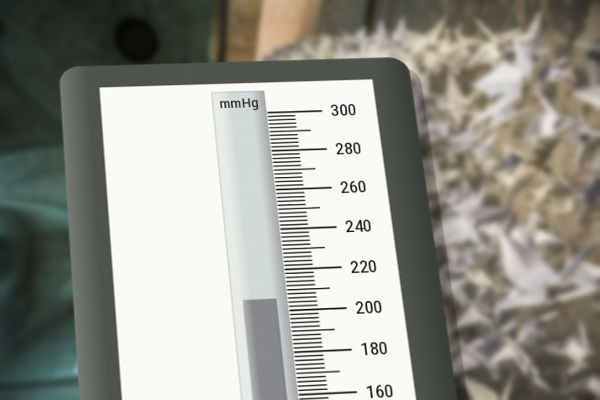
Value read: 206,mmHg
